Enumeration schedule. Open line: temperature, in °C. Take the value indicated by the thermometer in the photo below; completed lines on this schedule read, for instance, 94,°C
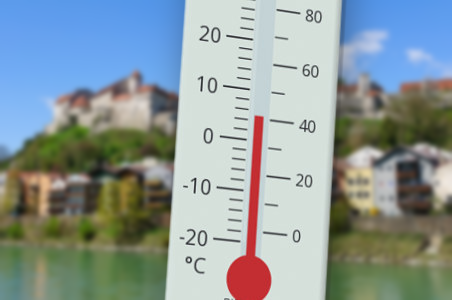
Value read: 5,°C
